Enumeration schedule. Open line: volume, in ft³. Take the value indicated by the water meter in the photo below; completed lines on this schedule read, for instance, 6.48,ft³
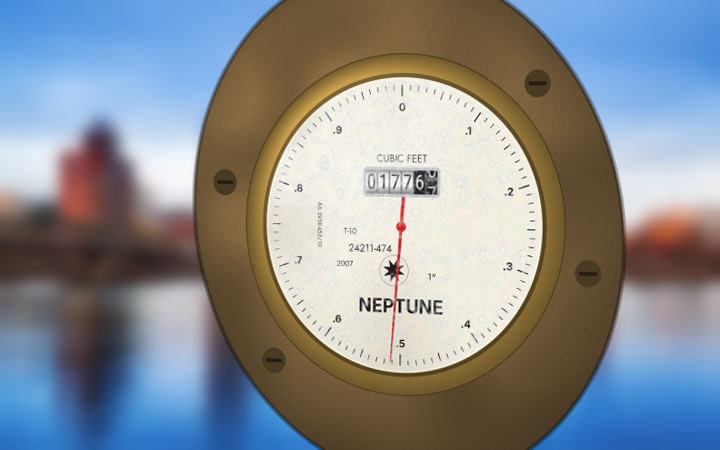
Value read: 17766.51,ft³
